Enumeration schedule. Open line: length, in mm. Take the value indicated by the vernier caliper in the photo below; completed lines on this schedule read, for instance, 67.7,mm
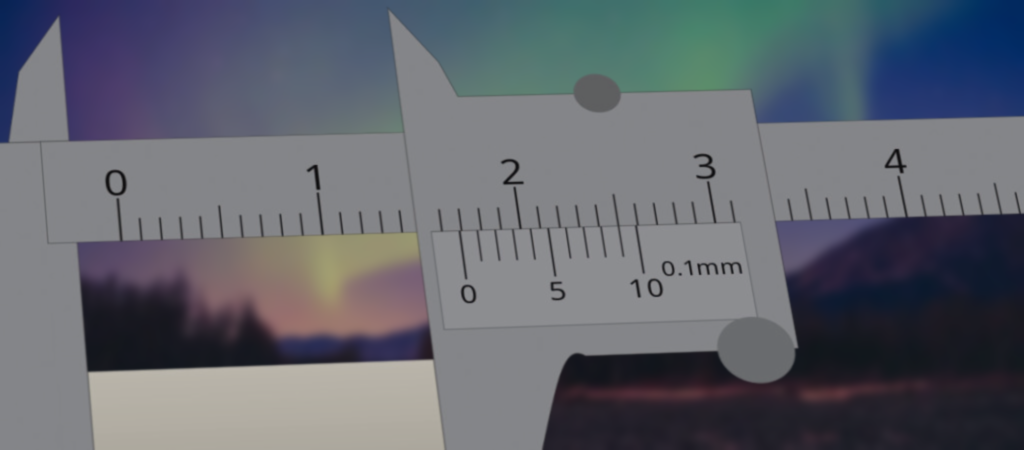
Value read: 16.9,mm
